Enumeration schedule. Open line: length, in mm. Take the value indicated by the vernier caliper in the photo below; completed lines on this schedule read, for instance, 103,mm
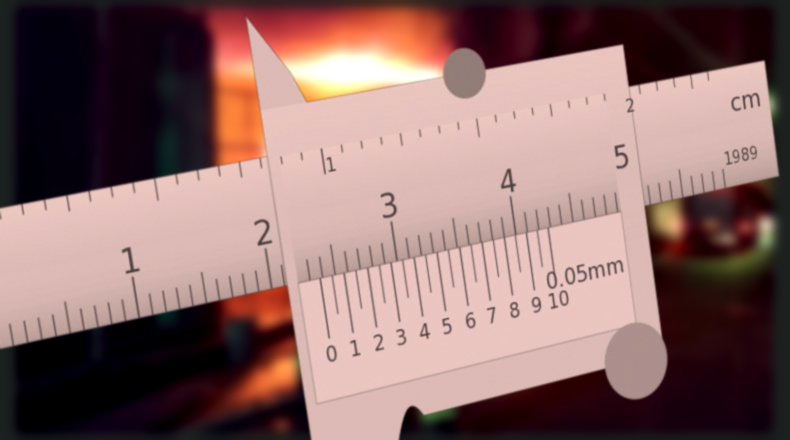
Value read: 23.8,mm
